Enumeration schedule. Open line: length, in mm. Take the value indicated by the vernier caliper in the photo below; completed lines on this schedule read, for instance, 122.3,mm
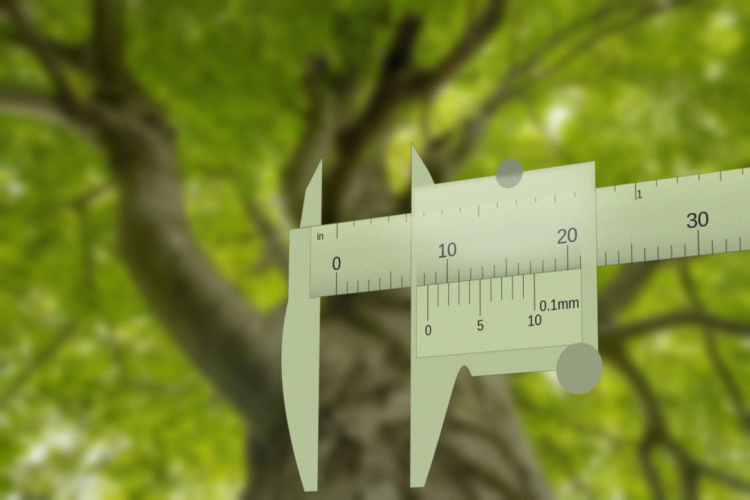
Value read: 8.3,mm
